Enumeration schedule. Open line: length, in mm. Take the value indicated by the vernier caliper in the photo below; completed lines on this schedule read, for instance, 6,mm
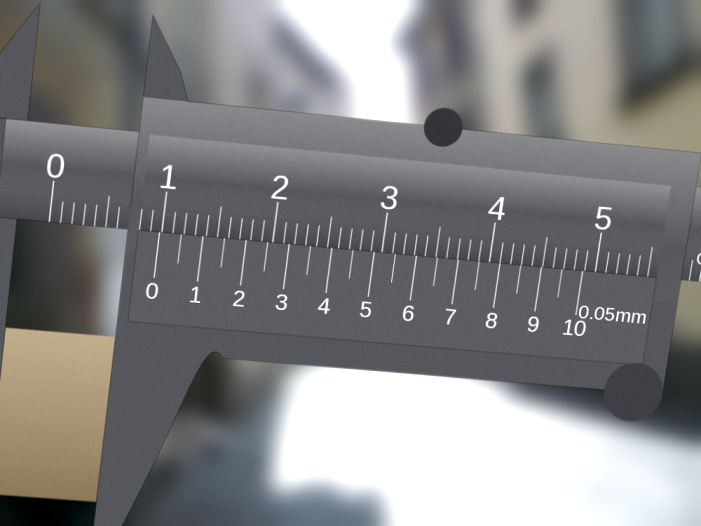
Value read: 9.8,mm
